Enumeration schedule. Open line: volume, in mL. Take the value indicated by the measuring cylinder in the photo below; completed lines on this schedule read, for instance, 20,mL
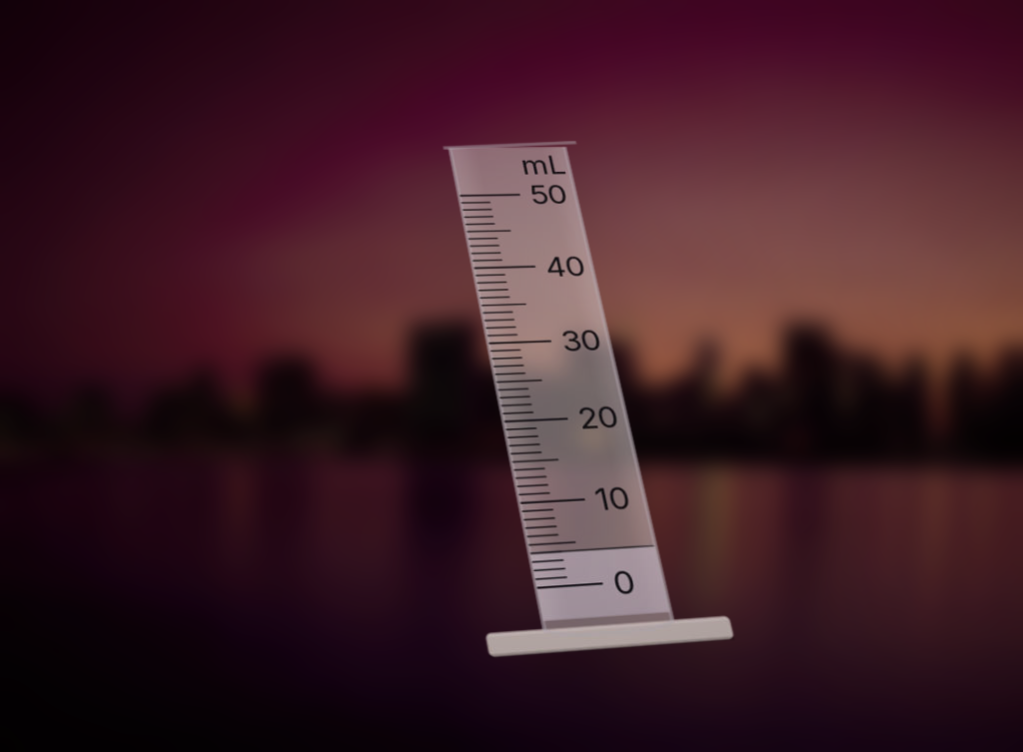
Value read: 4,mL
